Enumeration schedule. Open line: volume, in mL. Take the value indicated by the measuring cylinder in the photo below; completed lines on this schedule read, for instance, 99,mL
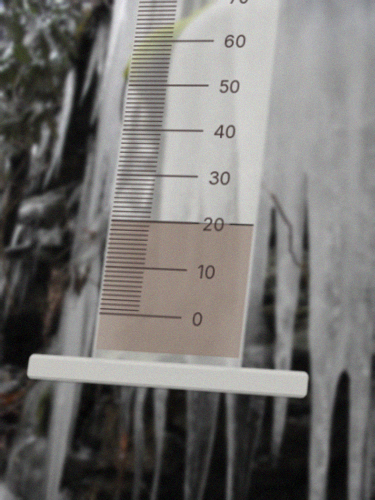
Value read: 20,mL
